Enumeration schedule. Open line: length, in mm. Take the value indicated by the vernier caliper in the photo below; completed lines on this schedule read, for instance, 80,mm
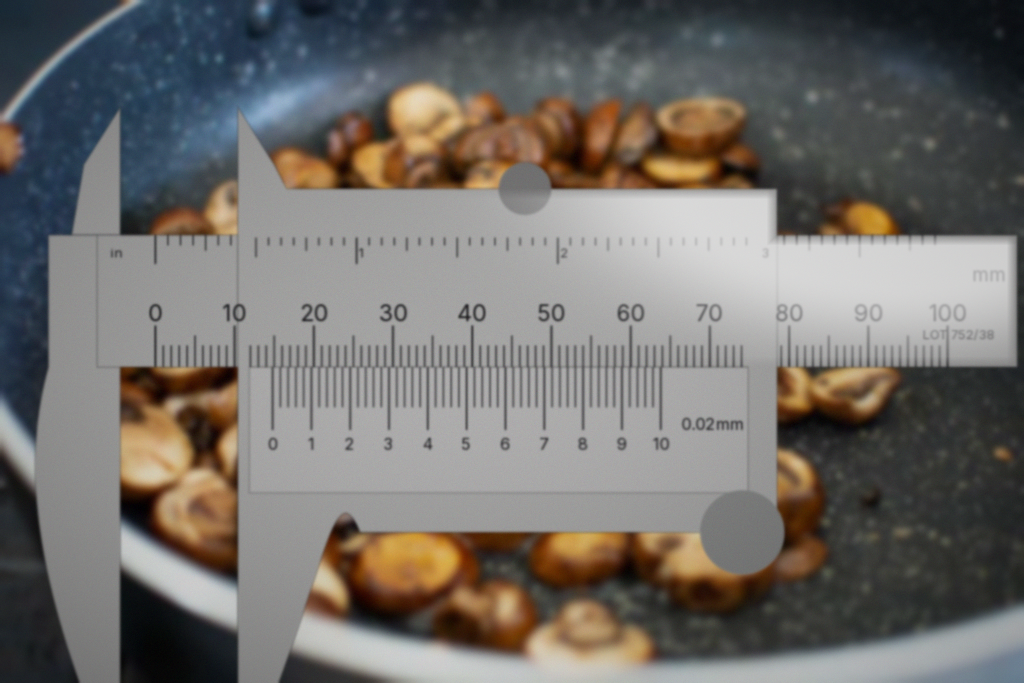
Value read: 14.8,mm
